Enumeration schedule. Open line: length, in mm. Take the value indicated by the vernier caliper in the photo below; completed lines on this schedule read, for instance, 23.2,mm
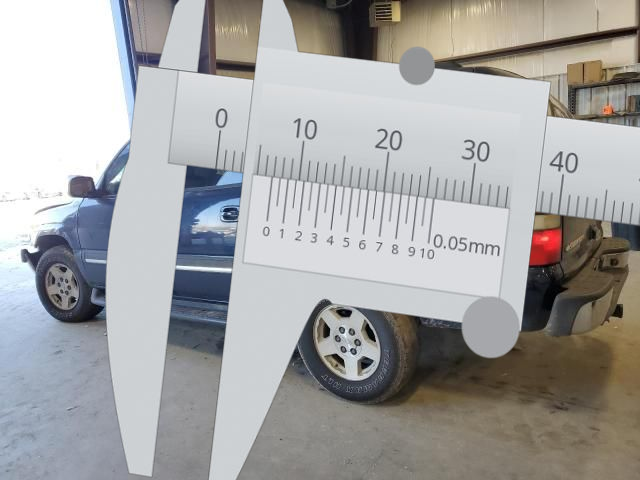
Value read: 6.8,mm
